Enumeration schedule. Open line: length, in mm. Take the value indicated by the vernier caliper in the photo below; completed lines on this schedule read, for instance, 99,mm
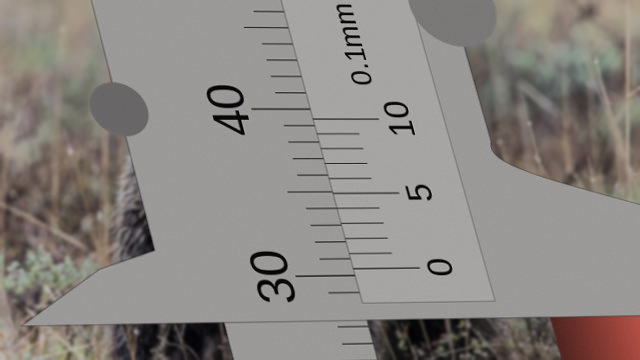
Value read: 30.4,mm
